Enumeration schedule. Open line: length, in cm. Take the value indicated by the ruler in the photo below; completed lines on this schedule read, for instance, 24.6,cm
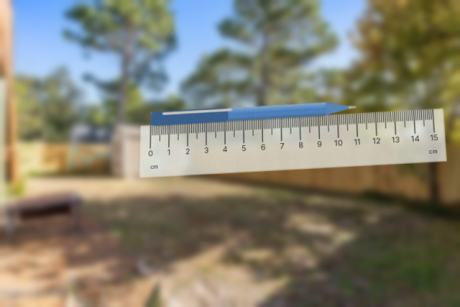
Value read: 11,cm
